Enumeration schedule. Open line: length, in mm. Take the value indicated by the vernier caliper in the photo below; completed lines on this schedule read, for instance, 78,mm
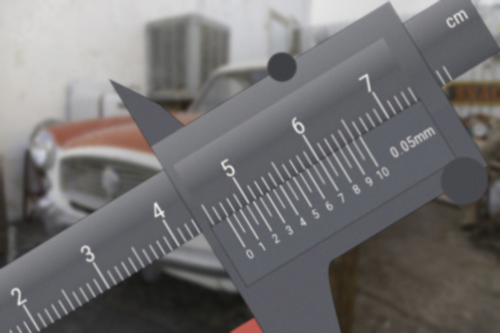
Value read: 46.8,mm
